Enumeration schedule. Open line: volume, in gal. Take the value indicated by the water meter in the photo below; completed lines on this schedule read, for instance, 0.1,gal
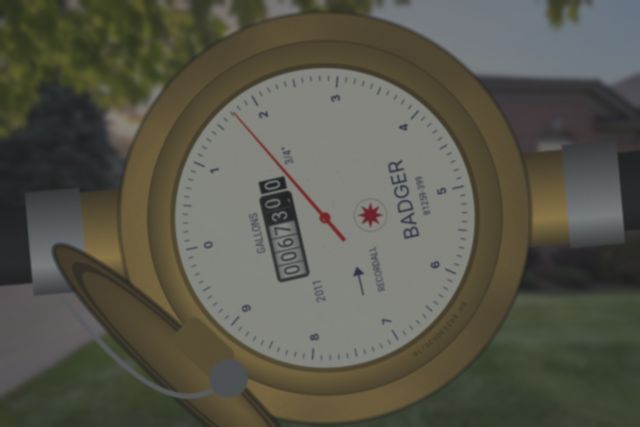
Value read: 67301.7,gal
